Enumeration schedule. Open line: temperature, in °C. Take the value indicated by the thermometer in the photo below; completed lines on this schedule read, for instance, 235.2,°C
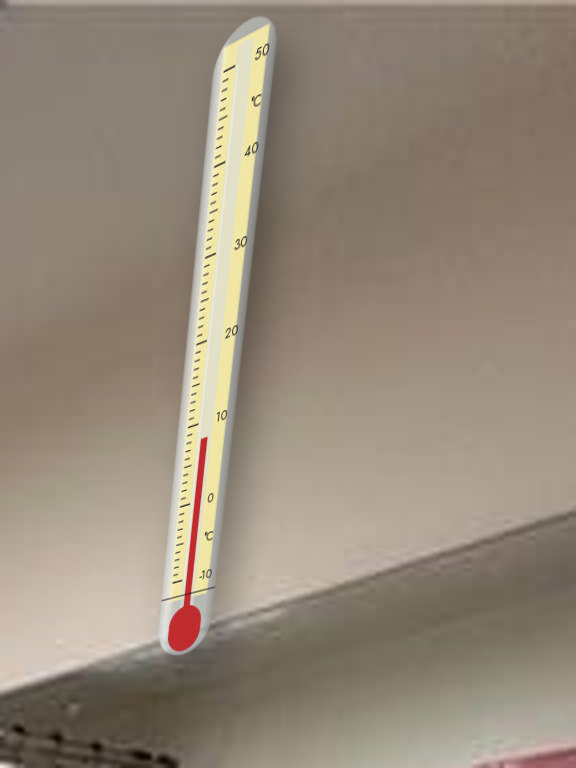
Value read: 8,°C
